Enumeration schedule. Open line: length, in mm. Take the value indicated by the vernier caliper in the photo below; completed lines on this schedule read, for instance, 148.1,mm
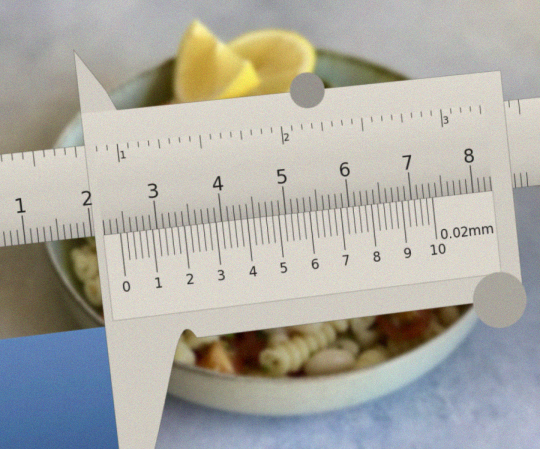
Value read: 24.4,mm
